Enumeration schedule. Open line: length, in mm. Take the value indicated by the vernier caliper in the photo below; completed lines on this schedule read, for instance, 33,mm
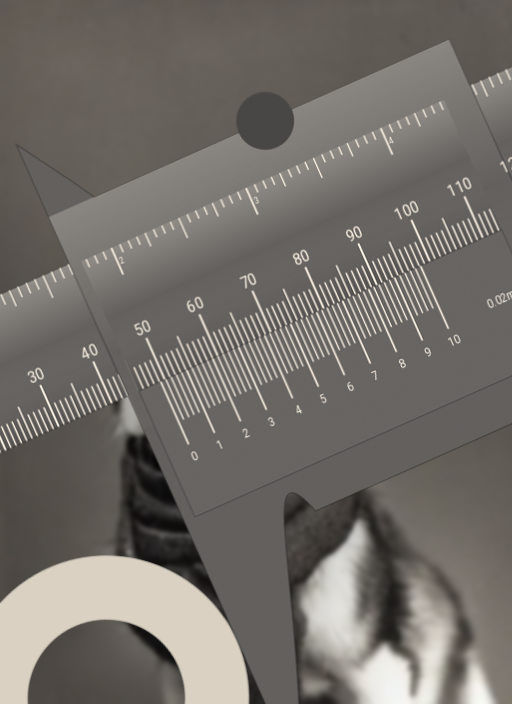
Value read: 49.2,mm
